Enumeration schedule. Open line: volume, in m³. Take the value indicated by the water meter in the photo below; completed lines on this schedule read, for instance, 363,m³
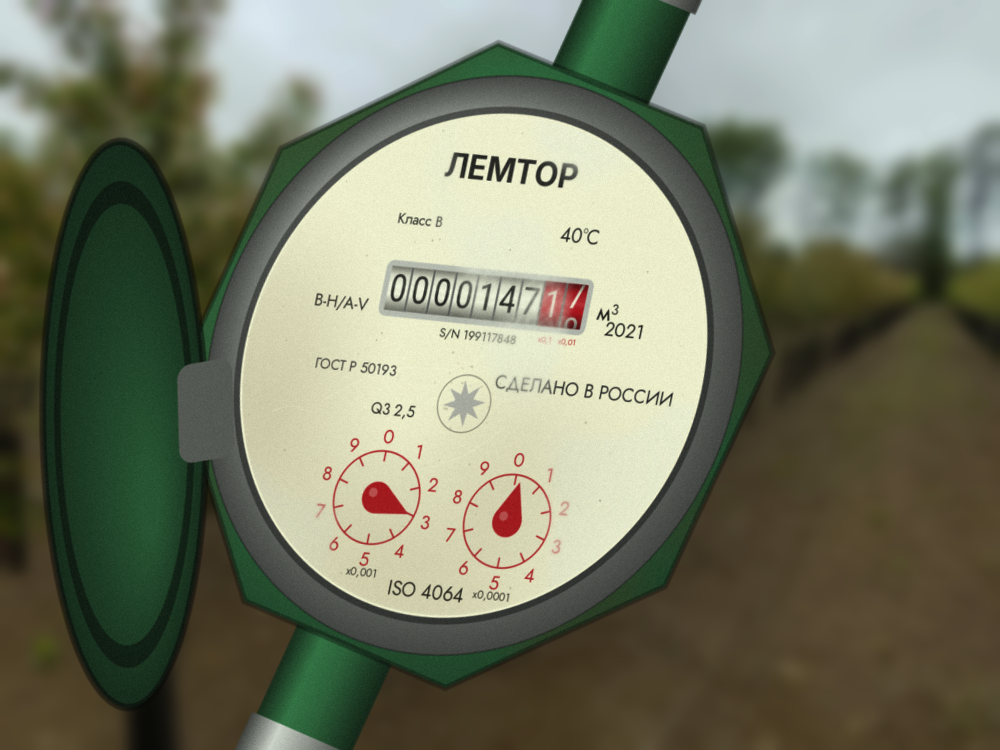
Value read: 147.1730,m³
